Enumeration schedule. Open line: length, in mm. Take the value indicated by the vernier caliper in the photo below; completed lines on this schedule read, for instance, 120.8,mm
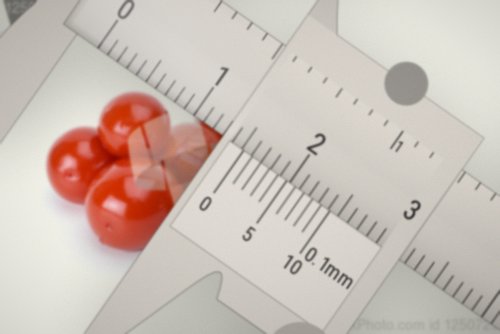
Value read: 15.2,mm
